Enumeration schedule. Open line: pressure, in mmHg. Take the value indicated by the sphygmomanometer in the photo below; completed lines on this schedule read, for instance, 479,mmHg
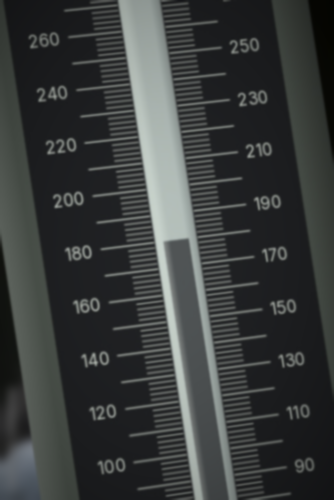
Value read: 180,mmHg
